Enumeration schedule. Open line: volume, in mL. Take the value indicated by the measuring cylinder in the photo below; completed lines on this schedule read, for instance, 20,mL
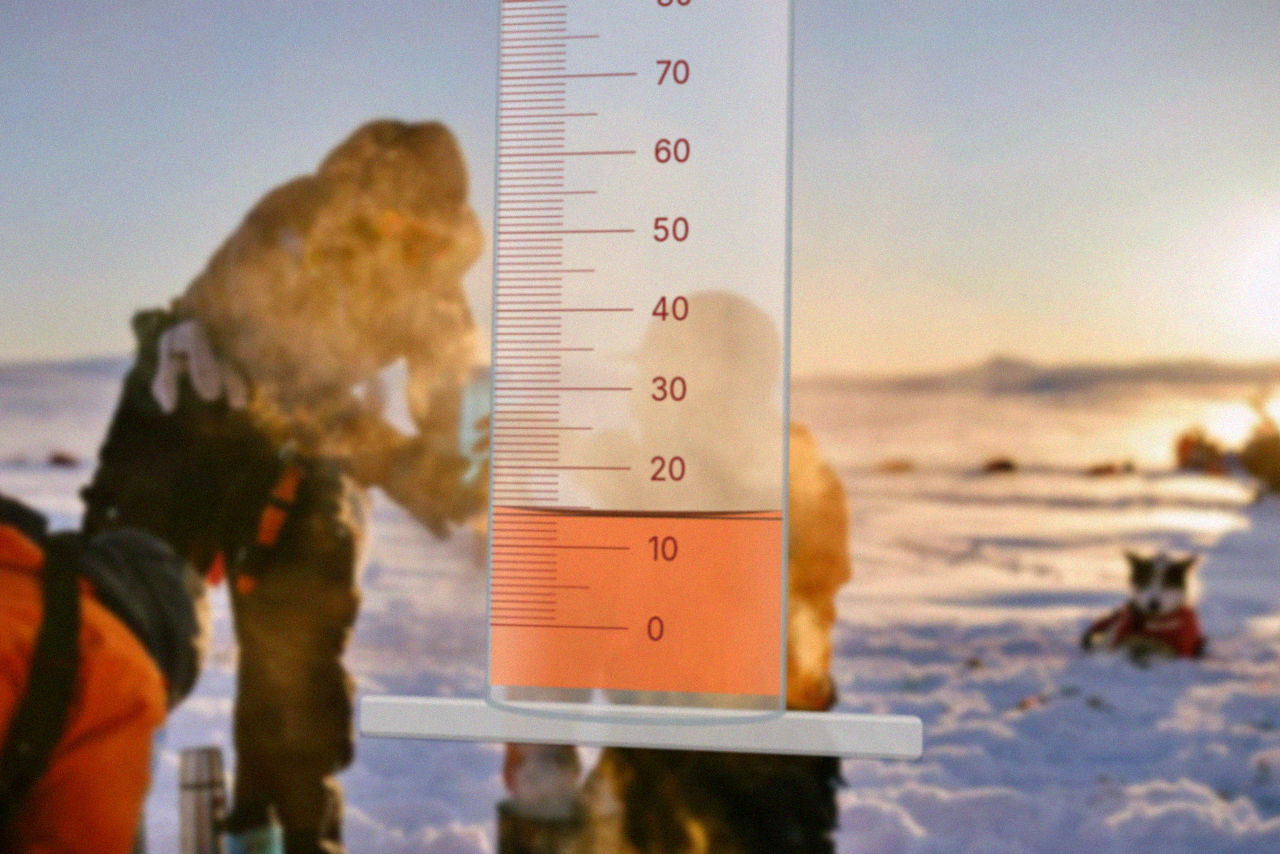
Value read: 14,mL
